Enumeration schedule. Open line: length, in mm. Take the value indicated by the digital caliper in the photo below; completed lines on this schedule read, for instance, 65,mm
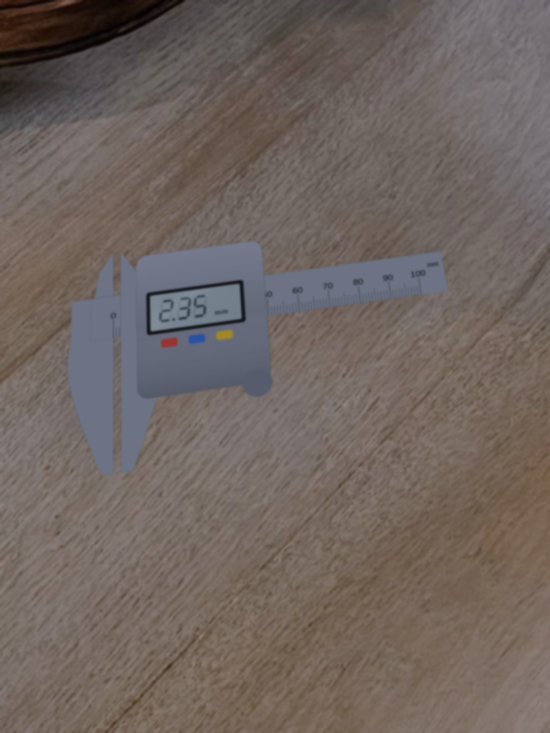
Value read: 2.35,mm
